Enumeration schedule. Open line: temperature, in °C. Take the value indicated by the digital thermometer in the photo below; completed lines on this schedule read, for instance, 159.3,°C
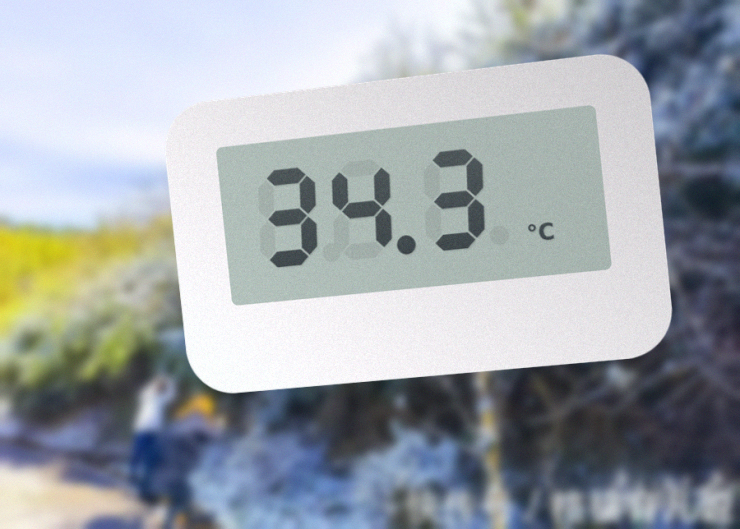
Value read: 34.3,°C
